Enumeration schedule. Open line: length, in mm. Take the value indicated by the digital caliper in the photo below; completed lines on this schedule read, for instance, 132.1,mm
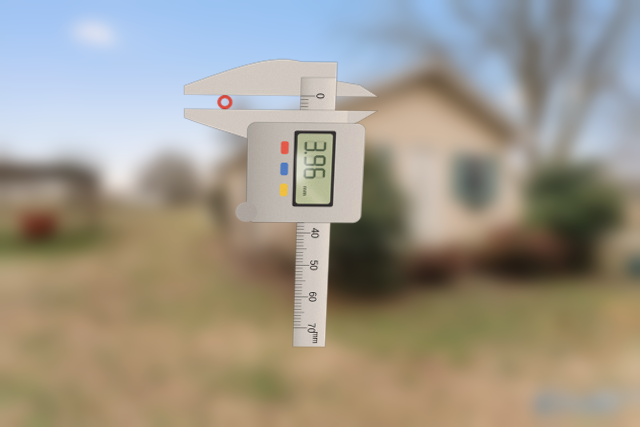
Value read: 3.96,mm
